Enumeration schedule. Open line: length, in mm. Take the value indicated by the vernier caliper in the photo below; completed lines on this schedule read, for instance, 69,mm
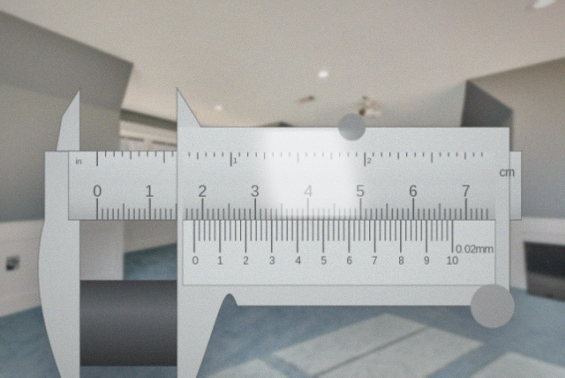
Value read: 18.4,mm
